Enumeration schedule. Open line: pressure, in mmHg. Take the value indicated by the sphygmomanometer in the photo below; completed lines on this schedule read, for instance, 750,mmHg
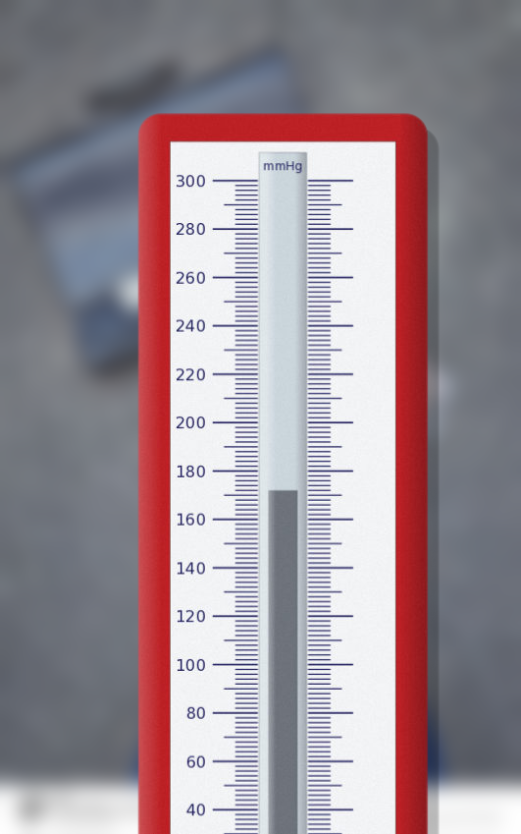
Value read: 172,mmHg
